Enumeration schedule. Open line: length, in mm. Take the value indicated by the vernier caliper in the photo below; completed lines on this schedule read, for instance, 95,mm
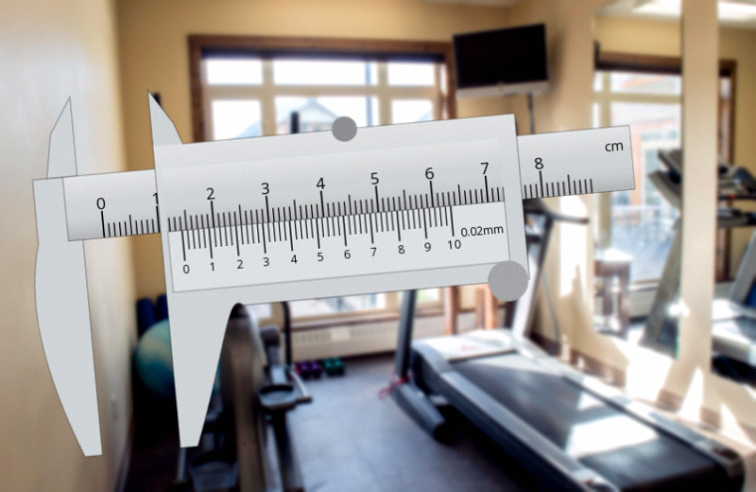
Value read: 14.2,mm
